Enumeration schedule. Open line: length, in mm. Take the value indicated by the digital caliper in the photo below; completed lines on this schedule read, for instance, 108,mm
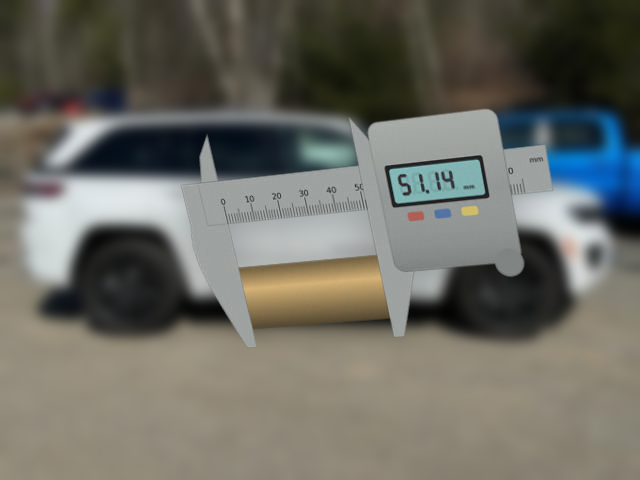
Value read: 51.14,mm
